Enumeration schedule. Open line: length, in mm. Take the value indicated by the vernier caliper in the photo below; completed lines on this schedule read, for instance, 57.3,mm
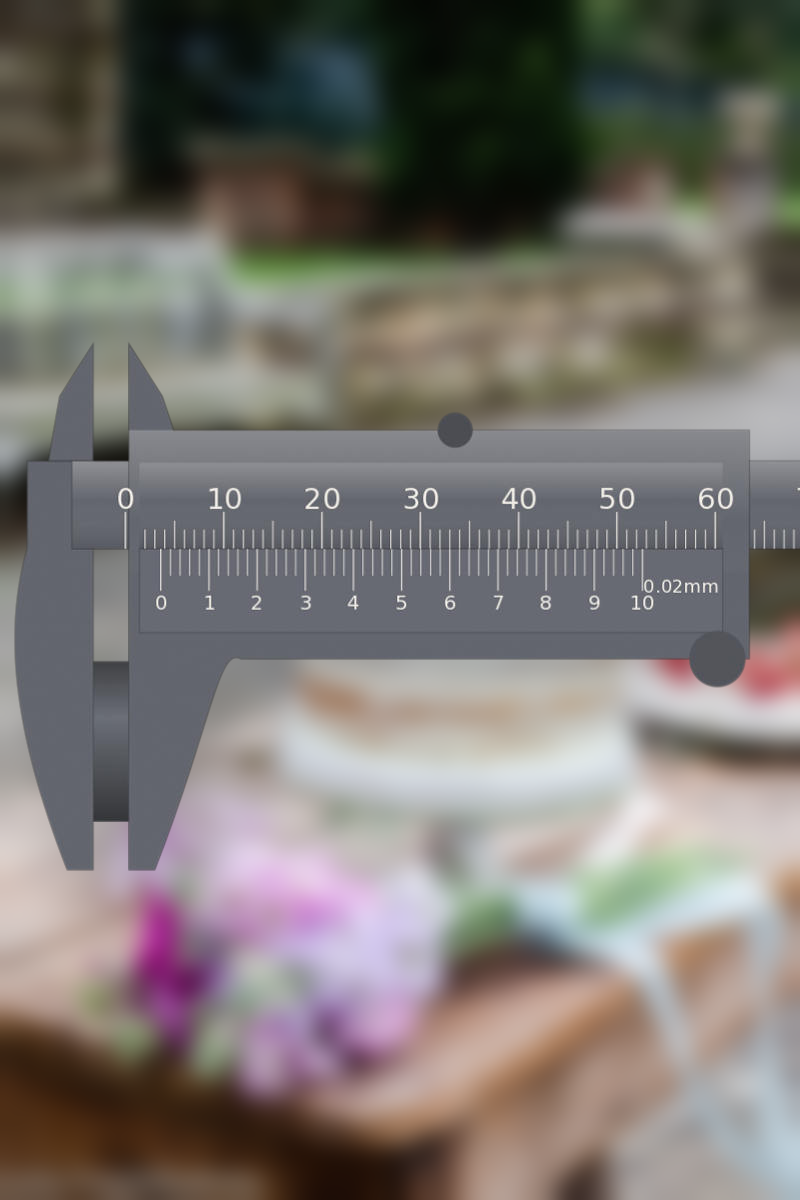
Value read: 3.6,mm
